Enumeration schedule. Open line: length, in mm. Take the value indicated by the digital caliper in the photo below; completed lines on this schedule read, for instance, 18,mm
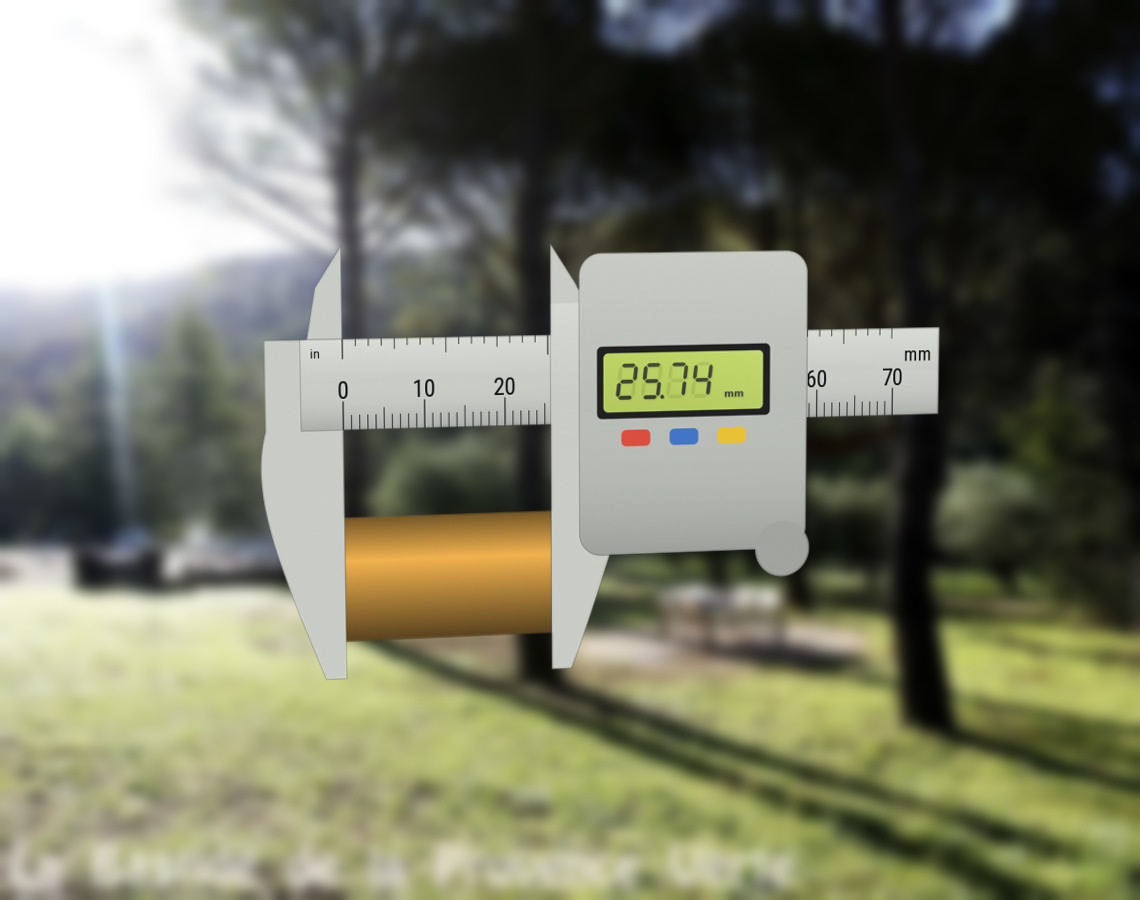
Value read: 25.74,mm
